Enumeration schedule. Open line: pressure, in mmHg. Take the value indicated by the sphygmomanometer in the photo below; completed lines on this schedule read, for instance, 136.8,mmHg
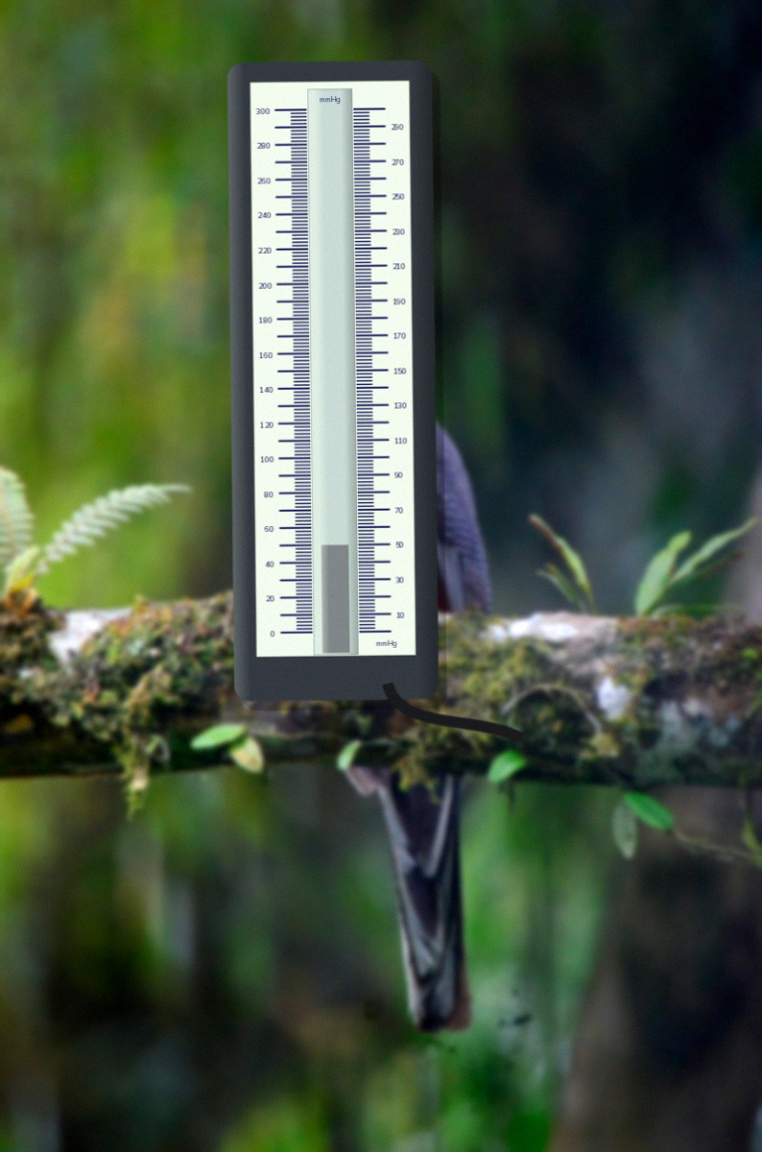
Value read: 50,mmHg
